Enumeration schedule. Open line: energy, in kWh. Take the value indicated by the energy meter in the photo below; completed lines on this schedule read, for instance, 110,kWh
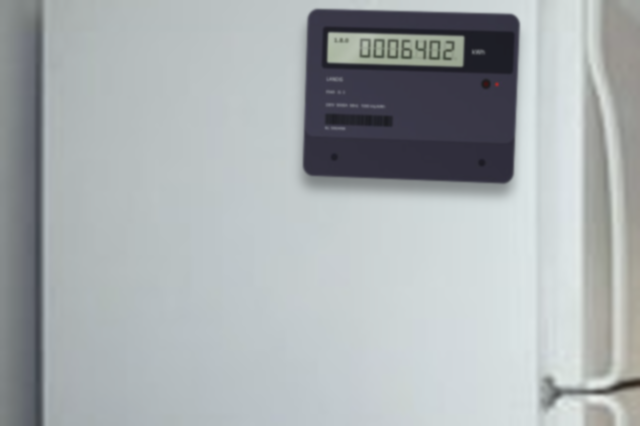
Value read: 6402,kWh
